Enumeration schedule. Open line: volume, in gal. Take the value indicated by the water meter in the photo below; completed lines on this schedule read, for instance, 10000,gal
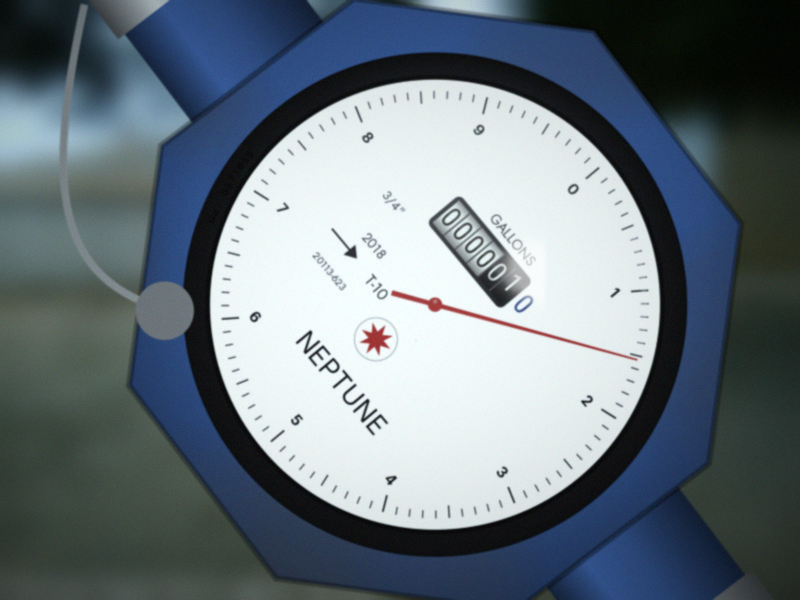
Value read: 11.5,gal
